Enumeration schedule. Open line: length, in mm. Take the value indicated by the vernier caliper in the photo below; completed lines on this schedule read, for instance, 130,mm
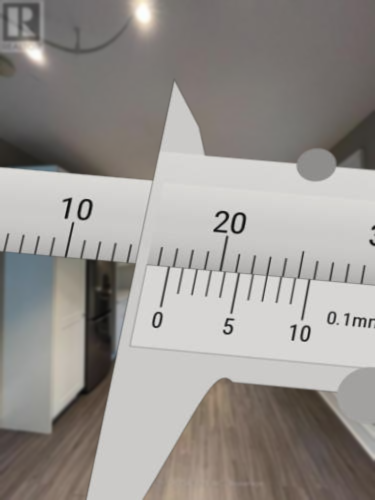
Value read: 16.7,mm
